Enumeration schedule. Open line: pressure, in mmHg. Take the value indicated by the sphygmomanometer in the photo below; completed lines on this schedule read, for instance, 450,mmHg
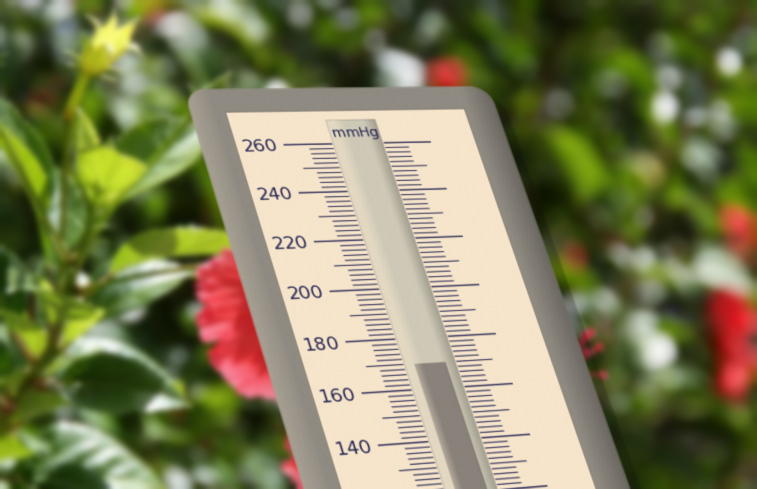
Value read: 170,mmHg
